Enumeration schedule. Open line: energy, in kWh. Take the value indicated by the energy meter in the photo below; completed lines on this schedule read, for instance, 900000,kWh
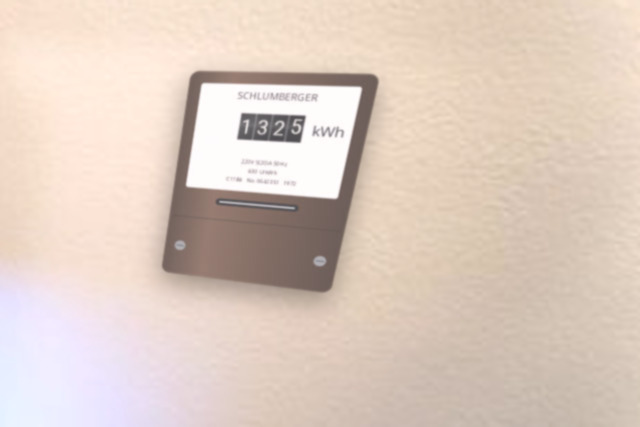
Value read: 1325,kWh
